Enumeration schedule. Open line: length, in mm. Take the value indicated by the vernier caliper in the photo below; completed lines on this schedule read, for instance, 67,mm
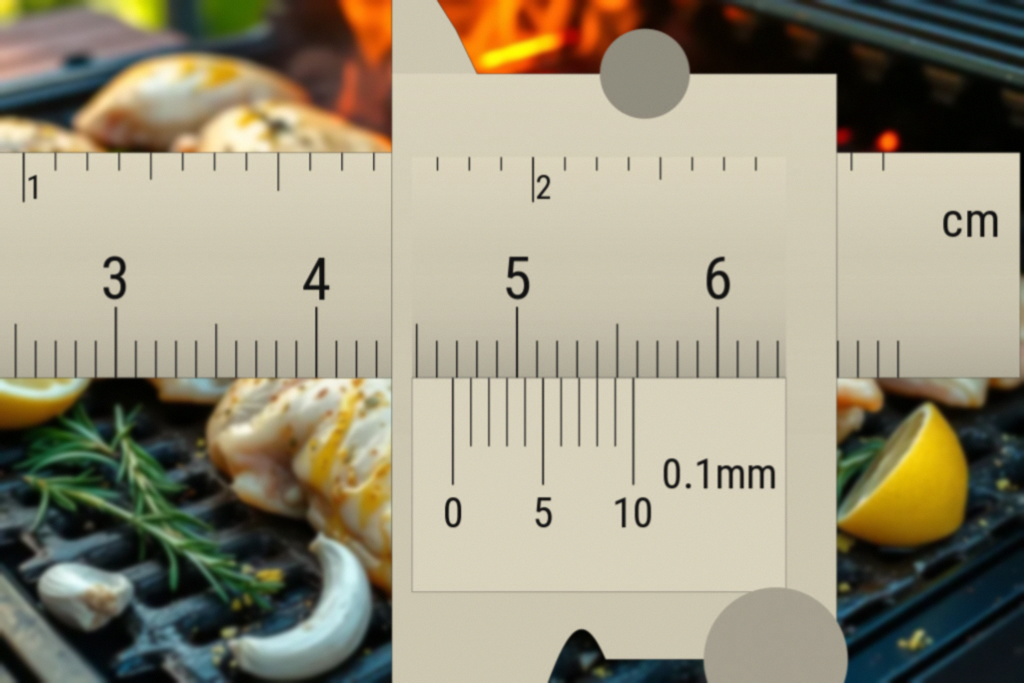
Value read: 46.8,mm
